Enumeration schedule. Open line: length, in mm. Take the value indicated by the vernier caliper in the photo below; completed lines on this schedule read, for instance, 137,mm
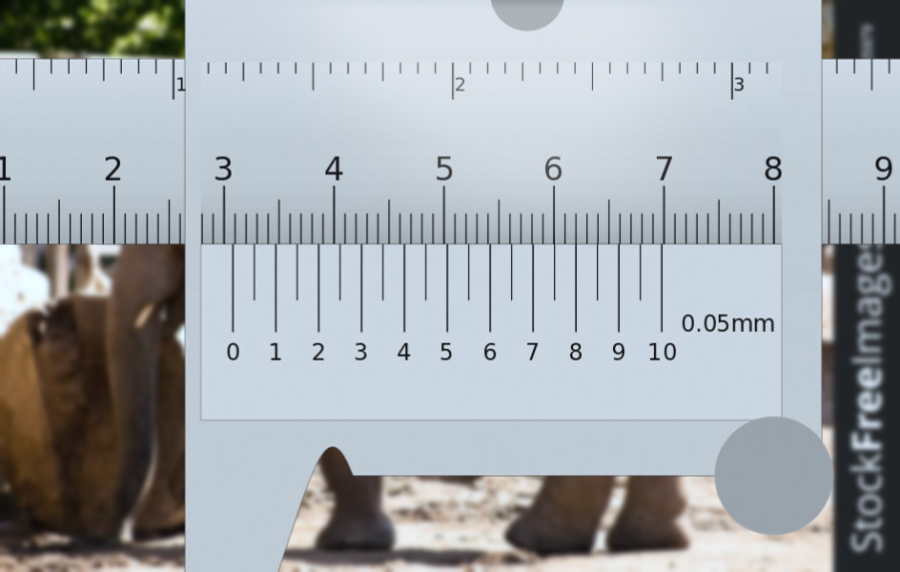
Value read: 30.8,mm
